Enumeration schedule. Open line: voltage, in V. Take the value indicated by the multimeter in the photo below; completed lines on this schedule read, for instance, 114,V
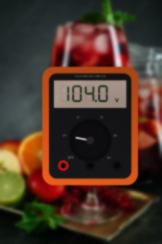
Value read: 104.0,V
